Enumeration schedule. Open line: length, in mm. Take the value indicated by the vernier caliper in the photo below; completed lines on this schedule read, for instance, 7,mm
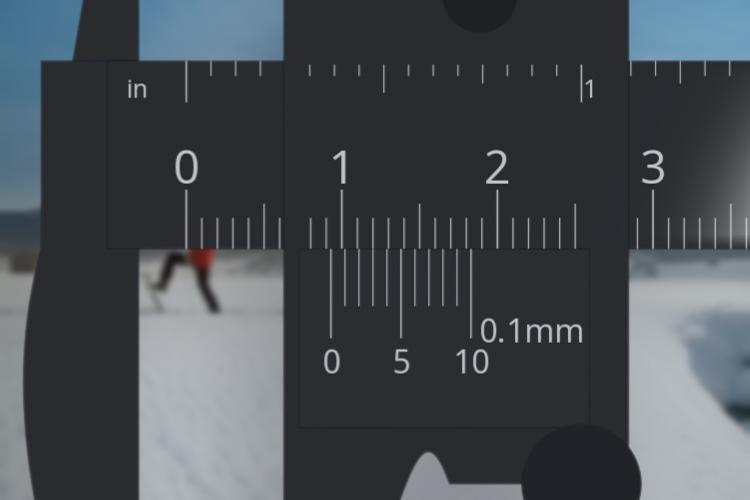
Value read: 9.3,mm
